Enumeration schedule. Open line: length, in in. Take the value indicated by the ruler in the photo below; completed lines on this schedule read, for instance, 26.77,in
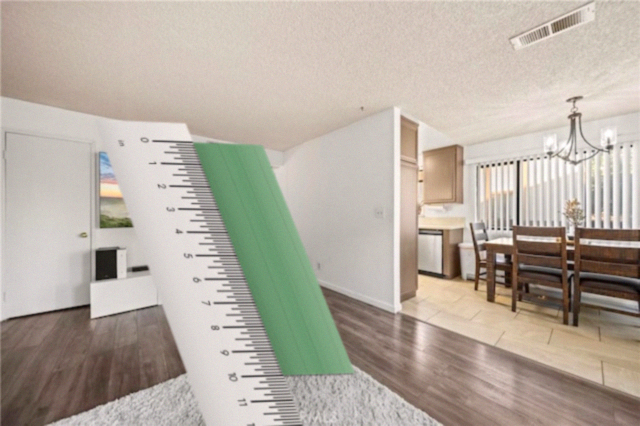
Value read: 10,in
